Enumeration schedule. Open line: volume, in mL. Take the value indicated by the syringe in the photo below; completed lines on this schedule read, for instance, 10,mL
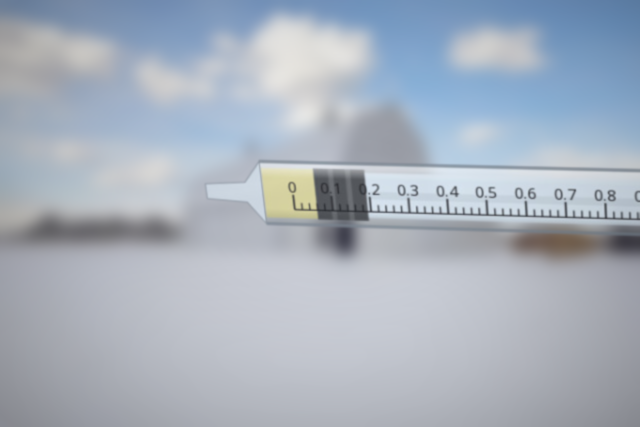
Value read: 0.06,mL
